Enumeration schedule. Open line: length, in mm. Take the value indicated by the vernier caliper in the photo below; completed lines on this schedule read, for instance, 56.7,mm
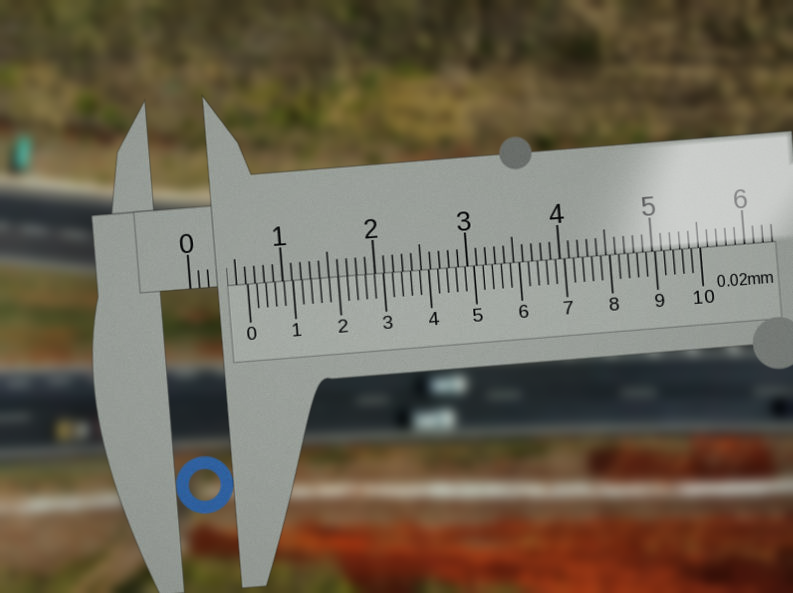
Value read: 6.2,mm
